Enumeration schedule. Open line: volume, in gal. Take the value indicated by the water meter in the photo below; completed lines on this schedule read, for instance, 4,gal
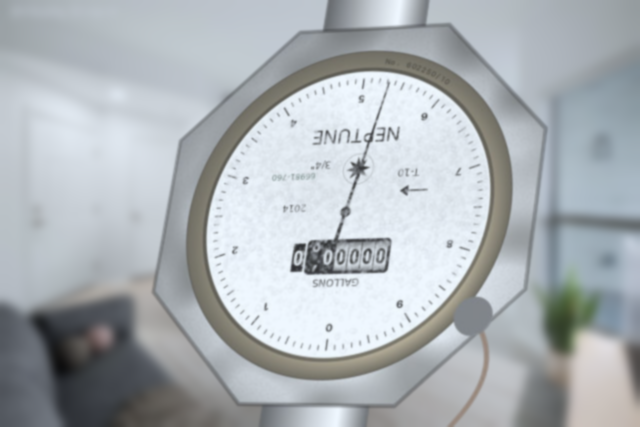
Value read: 75.3,gal
